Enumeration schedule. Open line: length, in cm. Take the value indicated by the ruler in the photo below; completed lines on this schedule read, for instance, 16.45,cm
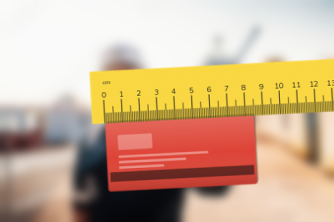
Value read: 8.5,cm
